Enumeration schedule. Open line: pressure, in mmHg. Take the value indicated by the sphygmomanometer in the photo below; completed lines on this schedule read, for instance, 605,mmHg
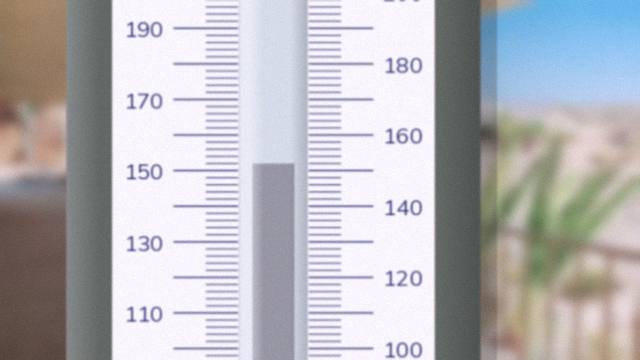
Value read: 152,mmHg
